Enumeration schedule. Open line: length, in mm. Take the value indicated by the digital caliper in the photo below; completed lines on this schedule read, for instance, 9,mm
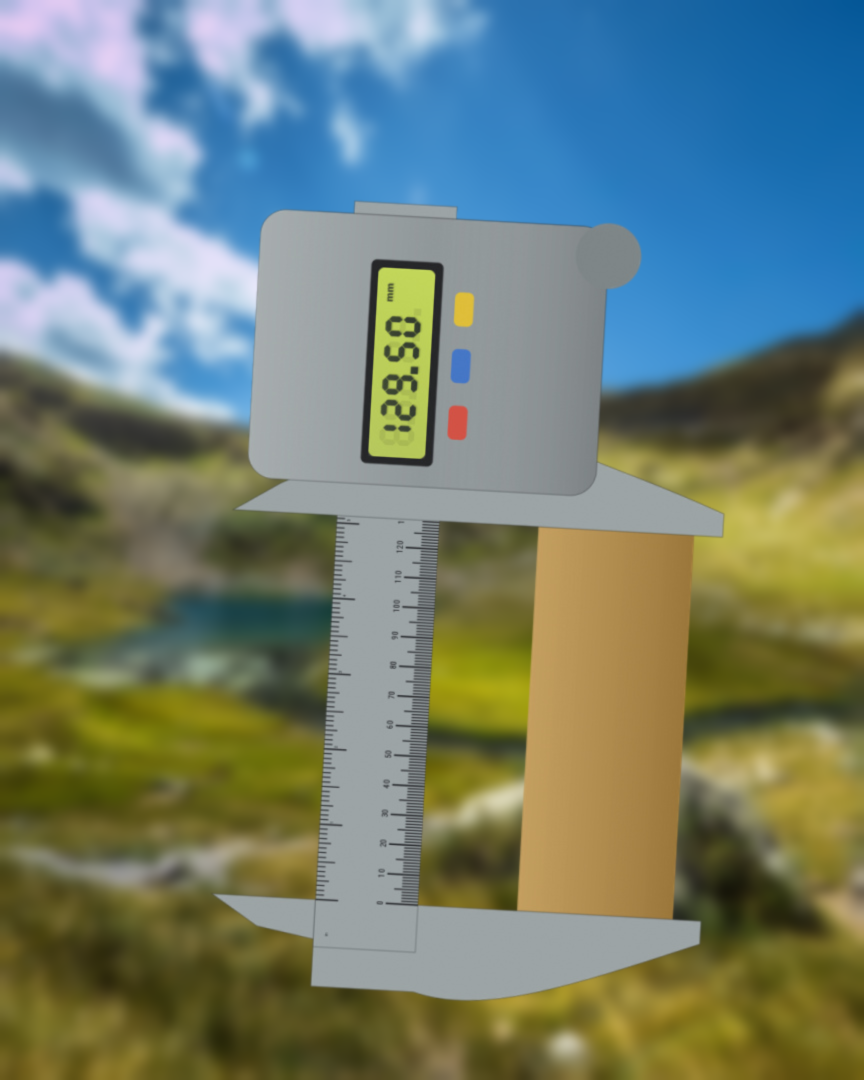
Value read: 129.50,mm
